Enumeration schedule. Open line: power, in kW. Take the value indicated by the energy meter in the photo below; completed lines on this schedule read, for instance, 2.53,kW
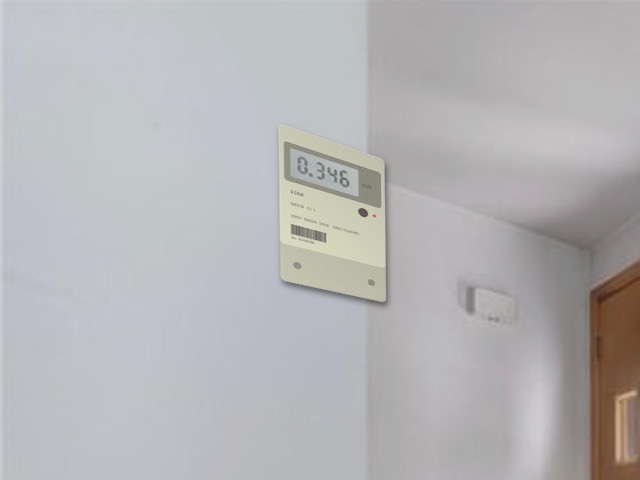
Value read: 0.346,kW
